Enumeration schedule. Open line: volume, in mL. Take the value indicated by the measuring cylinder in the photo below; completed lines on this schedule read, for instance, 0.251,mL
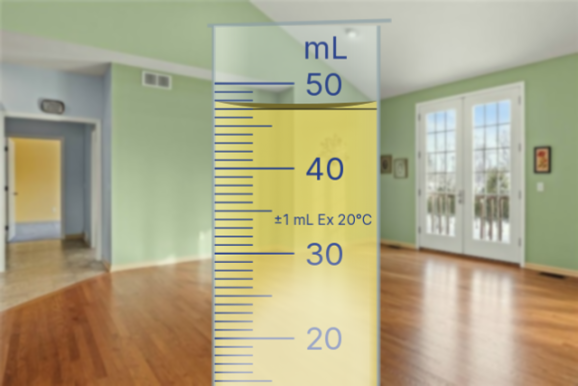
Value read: 47,mL
